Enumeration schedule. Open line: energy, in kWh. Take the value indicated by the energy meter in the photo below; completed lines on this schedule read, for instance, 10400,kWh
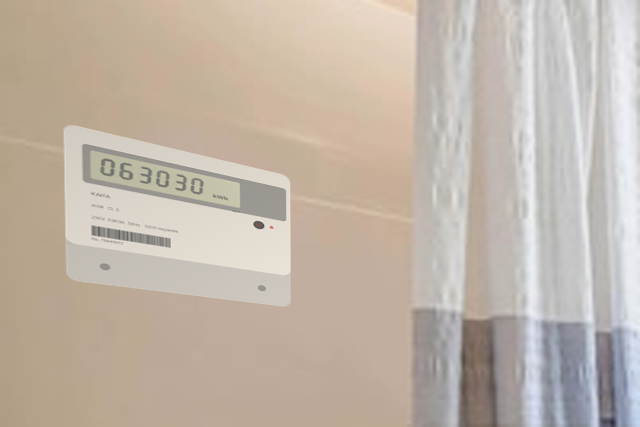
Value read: 63030,kWh
